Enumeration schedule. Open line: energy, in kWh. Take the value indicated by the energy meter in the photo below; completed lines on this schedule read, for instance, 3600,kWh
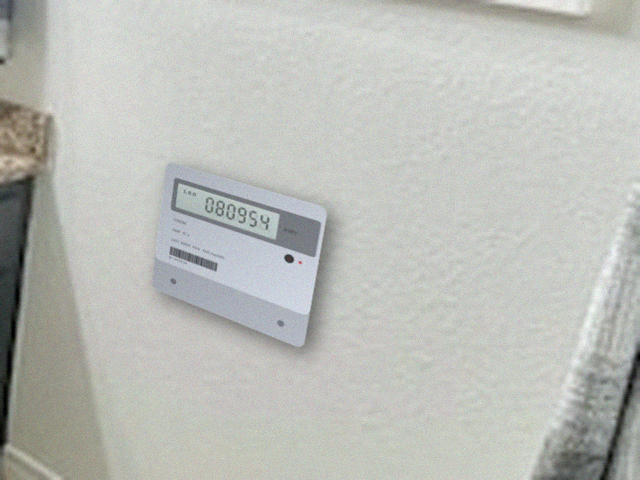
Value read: 80954,kWh
